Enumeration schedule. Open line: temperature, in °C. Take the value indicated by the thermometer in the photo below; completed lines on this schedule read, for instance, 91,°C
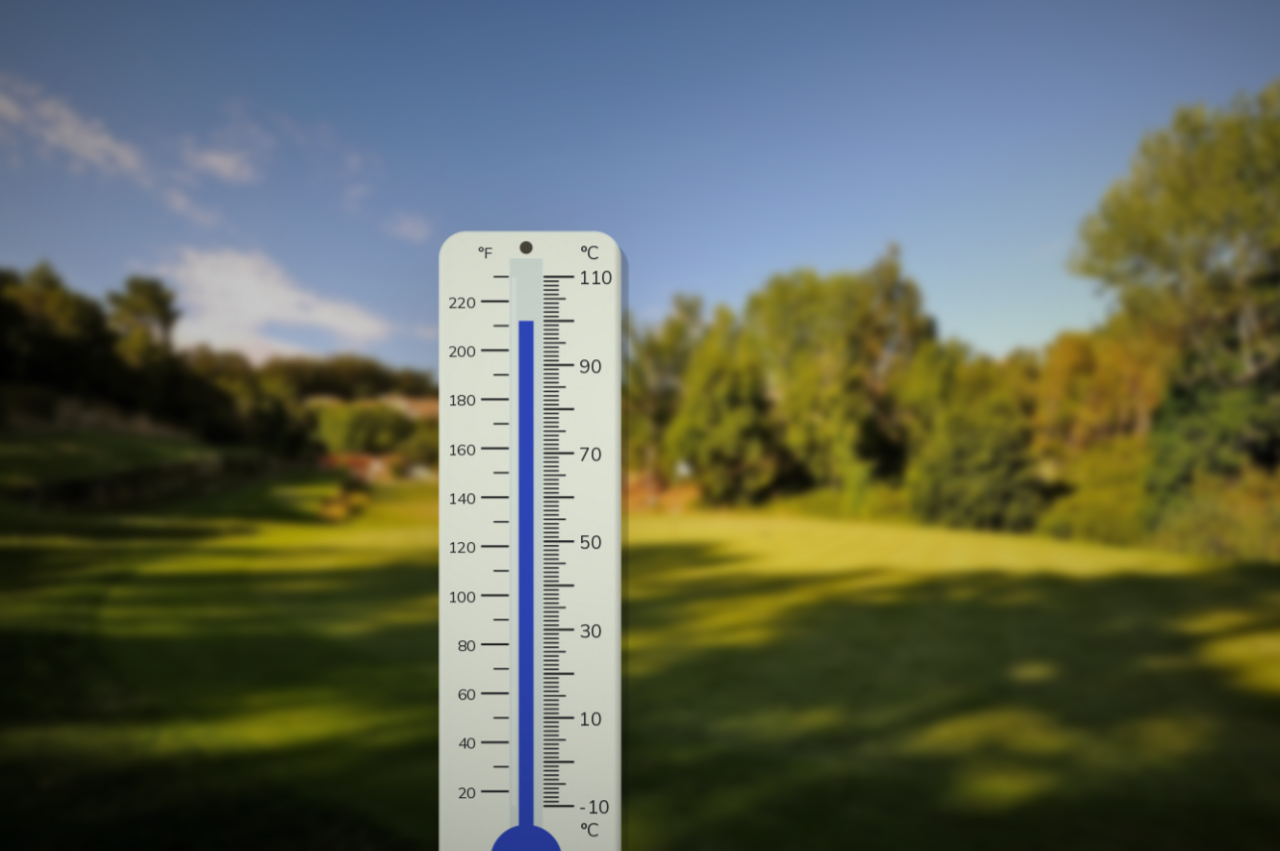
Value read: 100,°C
